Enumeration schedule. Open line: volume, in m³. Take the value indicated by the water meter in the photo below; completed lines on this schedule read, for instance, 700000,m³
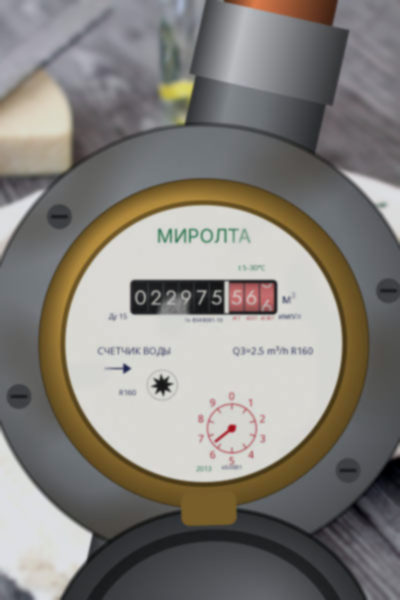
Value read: 22975.5656,m³
